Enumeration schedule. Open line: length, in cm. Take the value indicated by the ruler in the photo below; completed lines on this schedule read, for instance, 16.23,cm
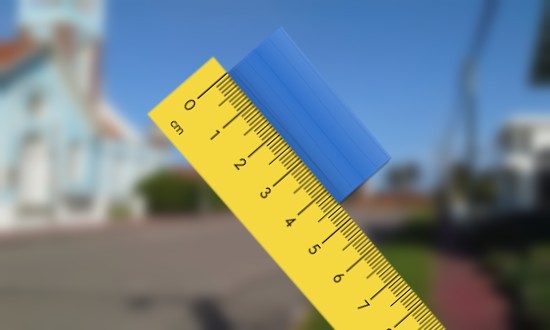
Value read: 4.5,cm
